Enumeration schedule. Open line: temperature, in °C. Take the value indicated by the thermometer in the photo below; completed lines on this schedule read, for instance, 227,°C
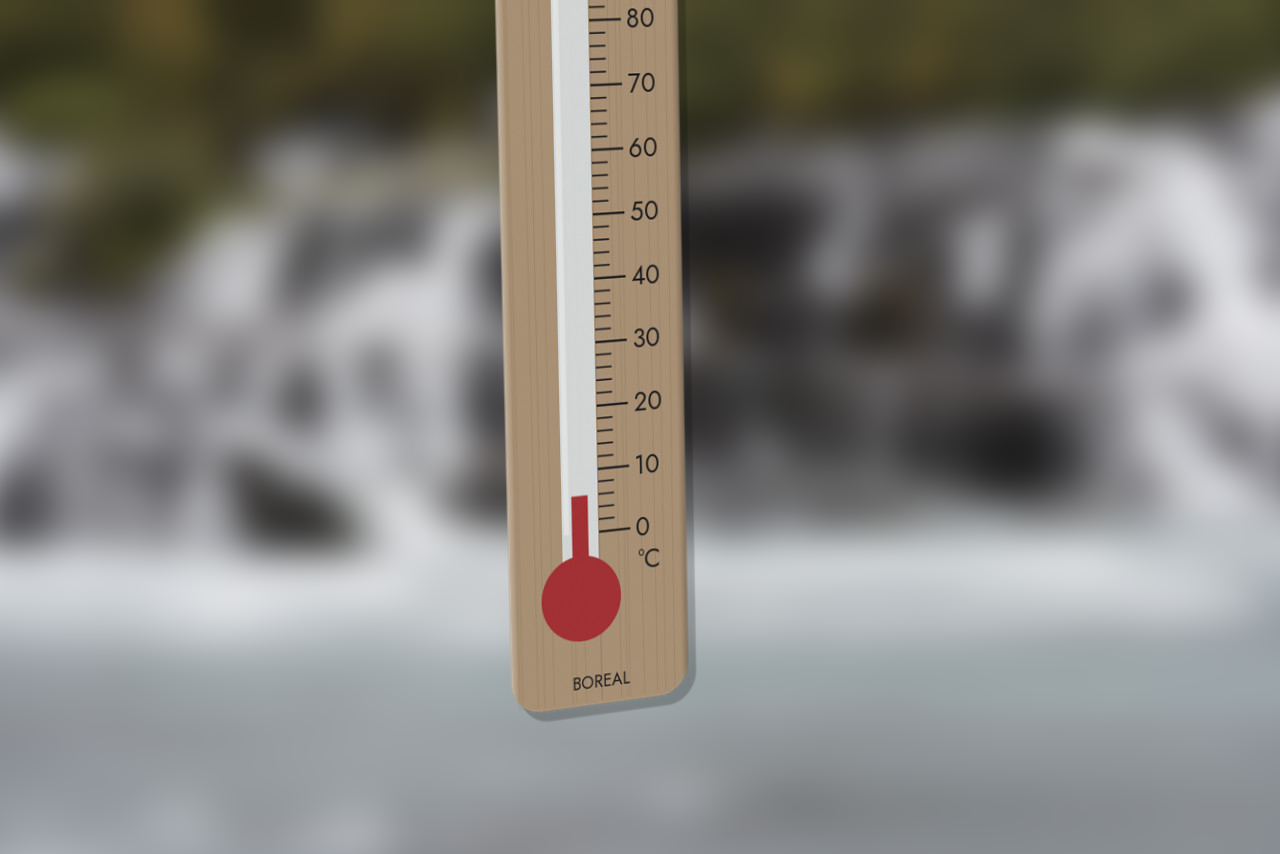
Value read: 6,°C
